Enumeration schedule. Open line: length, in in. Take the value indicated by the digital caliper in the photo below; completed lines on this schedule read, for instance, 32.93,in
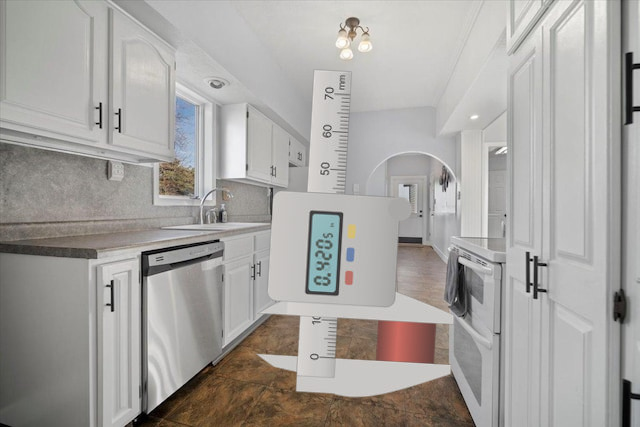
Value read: 0.4205,in
